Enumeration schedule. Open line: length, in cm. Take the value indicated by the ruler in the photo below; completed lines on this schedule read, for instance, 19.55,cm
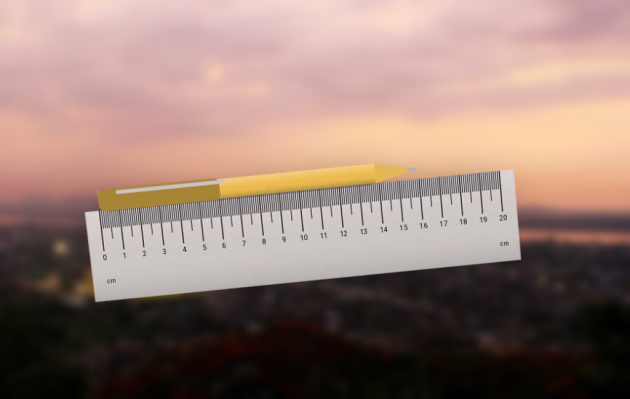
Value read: 16,cm
